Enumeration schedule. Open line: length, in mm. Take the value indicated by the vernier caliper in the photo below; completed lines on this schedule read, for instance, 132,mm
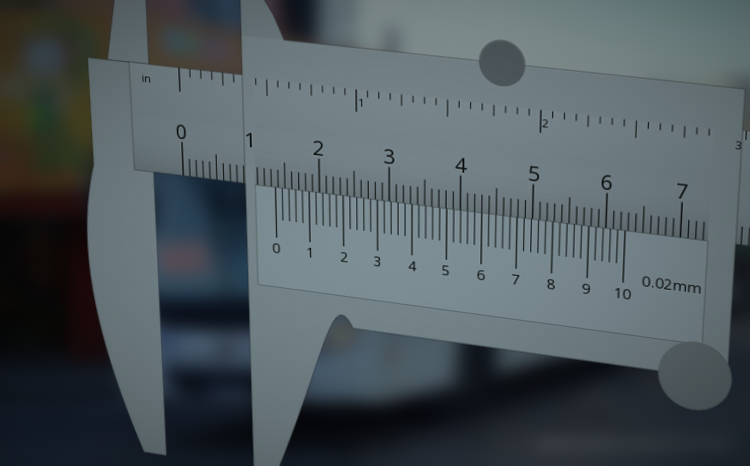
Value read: 13.6,mm
